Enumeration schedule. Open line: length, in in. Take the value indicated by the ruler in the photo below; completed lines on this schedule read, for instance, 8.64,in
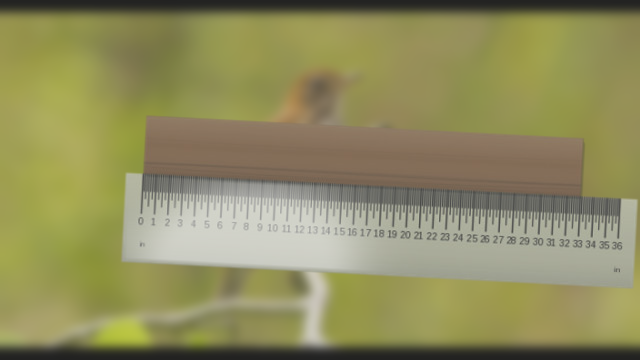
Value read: 33,in
